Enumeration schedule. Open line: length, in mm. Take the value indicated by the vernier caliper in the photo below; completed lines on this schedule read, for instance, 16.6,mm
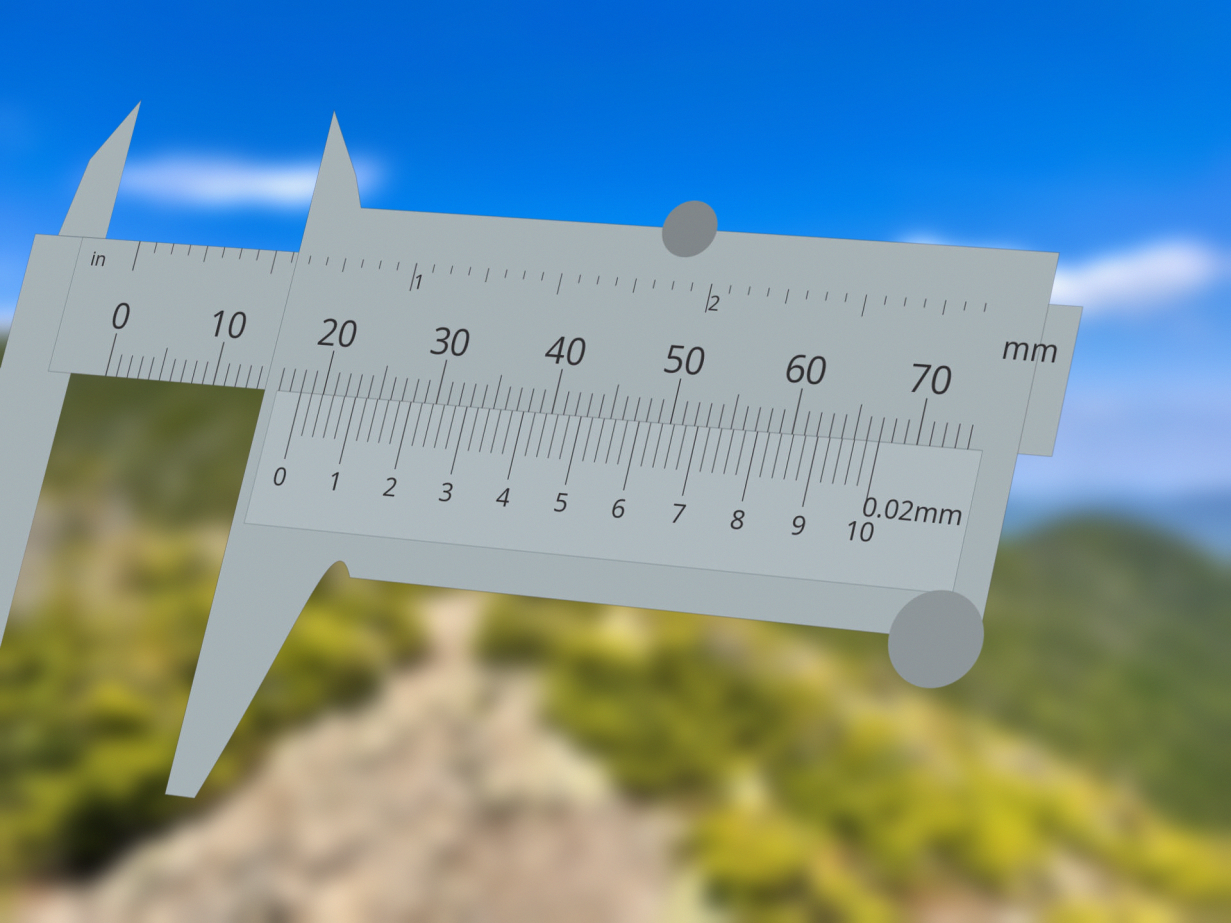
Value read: 18.0,mm
